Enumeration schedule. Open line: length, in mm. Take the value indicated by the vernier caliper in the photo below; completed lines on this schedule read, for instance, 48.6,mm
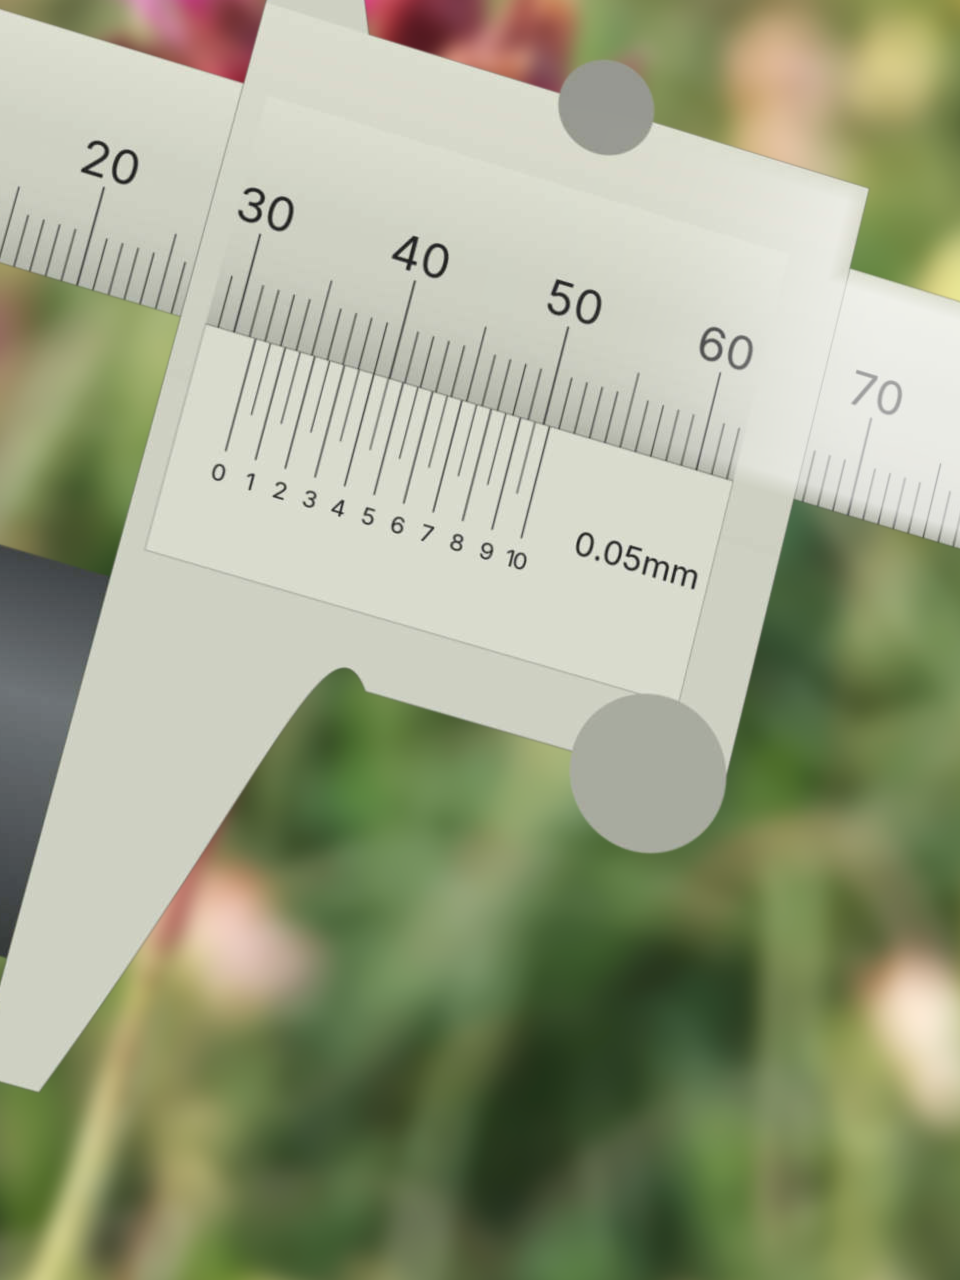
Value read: 31.4,mm
